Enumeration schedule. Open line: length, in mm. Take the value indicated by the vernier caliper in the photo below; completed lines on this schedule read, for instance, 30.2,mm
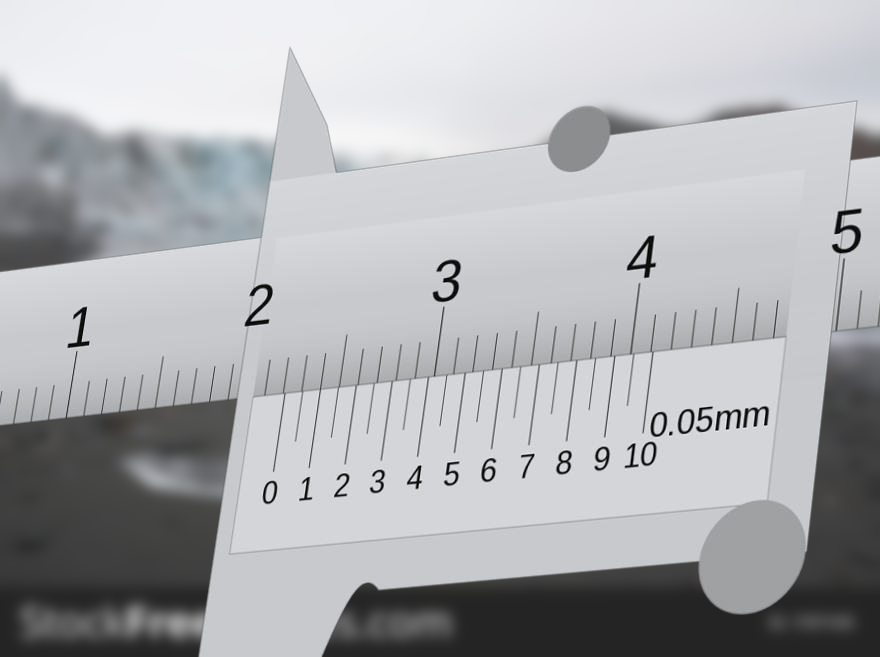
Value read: 22.1,mm
